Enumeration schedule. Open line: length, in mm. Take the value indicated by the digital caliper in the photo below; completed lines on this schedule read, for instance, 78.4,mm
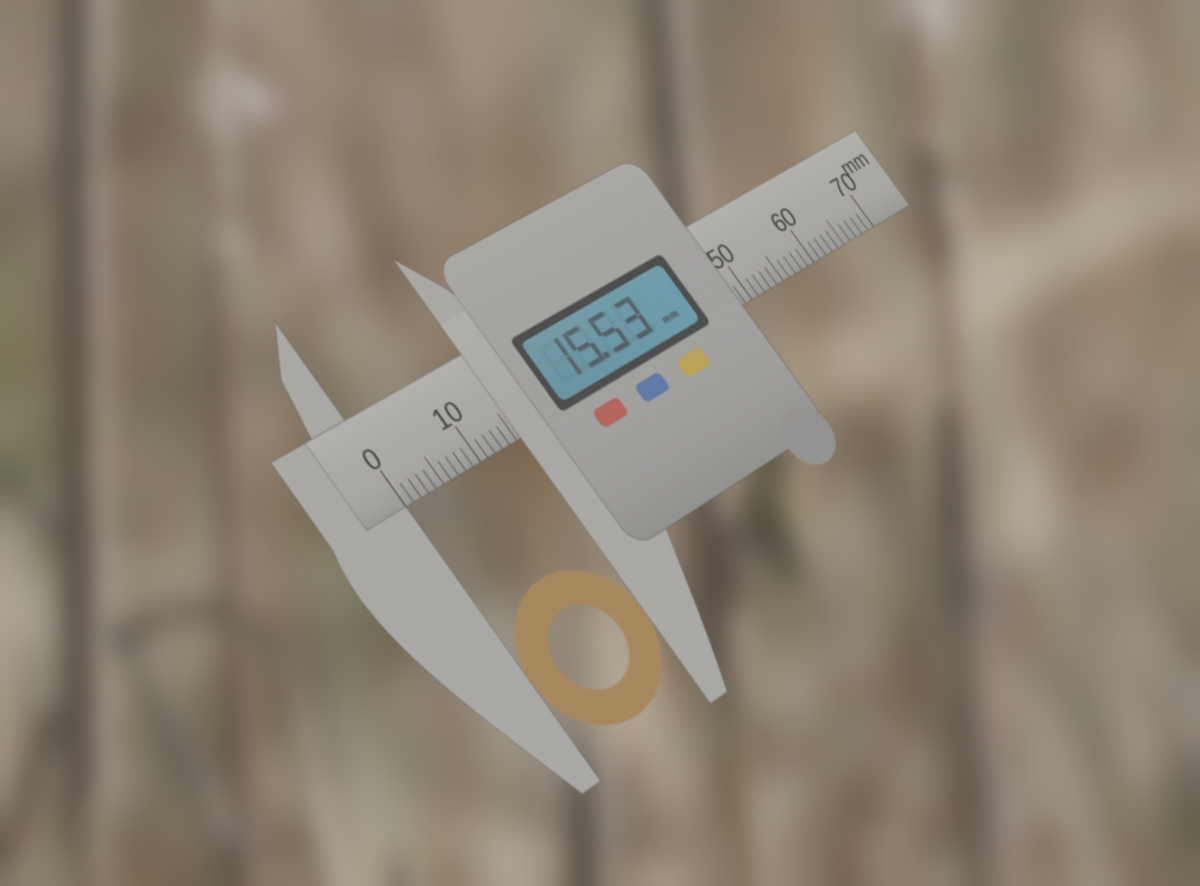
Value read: 15.53,mm
